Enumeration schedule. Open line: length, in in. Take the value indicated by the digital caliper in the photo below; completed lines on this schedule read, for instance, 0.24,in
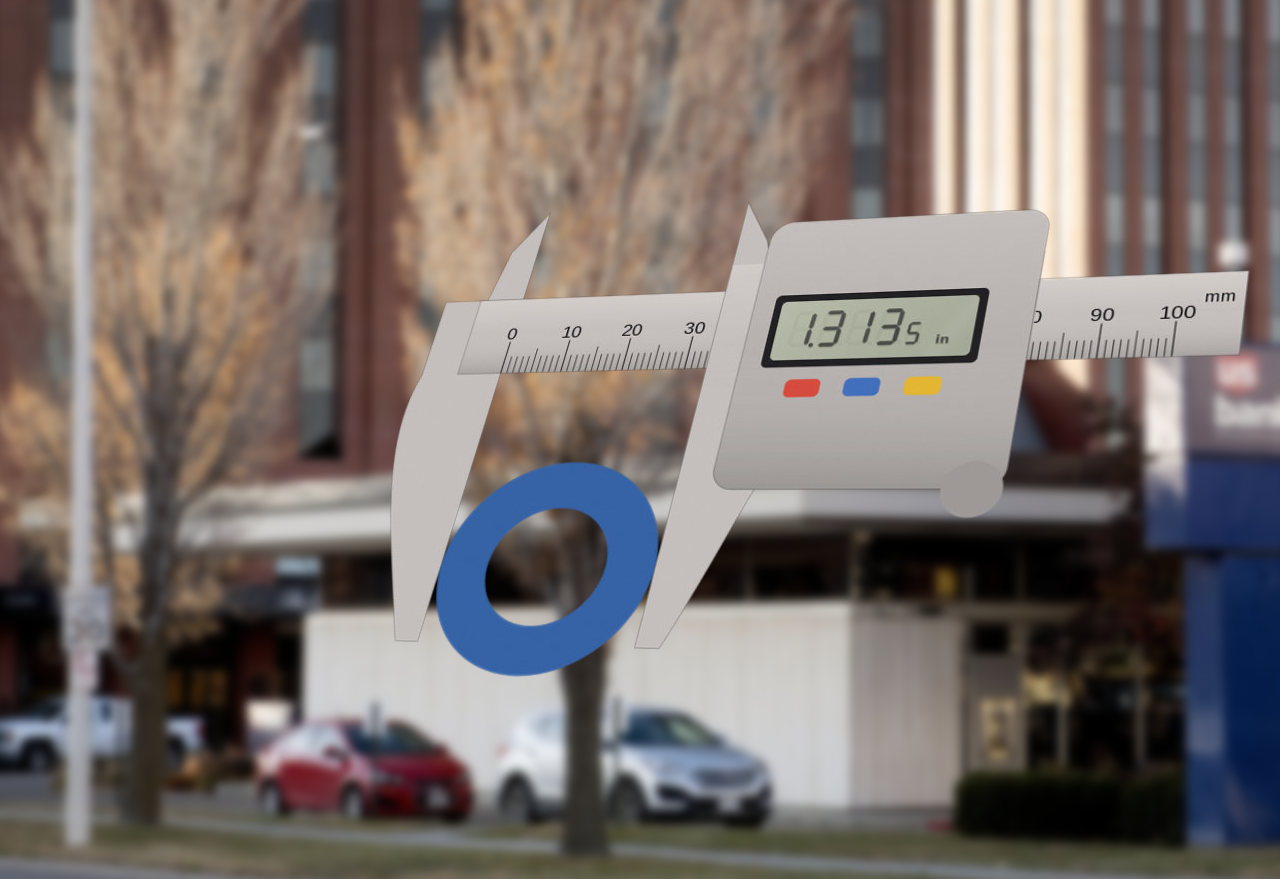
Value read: 1.3135,in
